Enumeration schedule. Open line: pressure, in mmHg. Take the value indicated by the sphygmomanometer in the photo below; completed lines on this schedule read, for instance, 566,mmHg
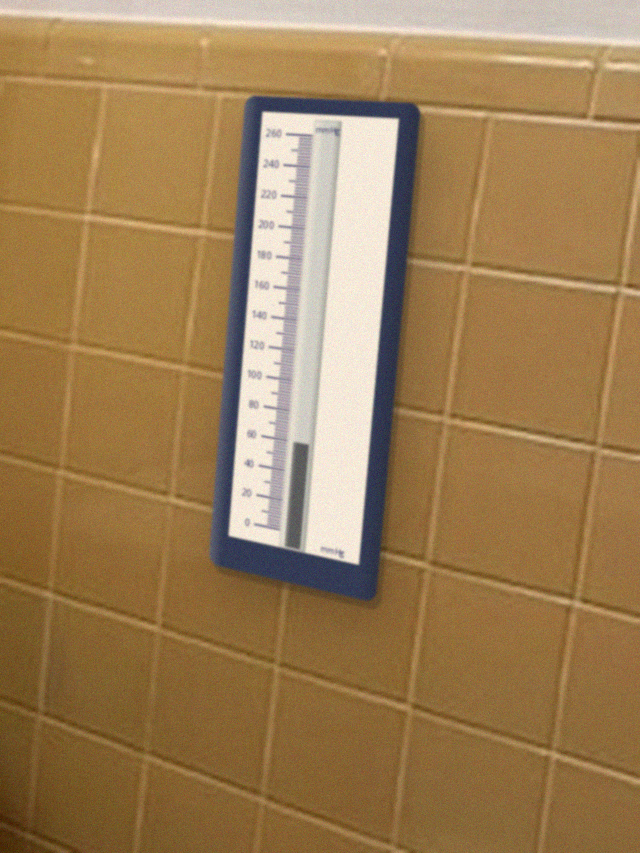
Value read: 60,mmHg
